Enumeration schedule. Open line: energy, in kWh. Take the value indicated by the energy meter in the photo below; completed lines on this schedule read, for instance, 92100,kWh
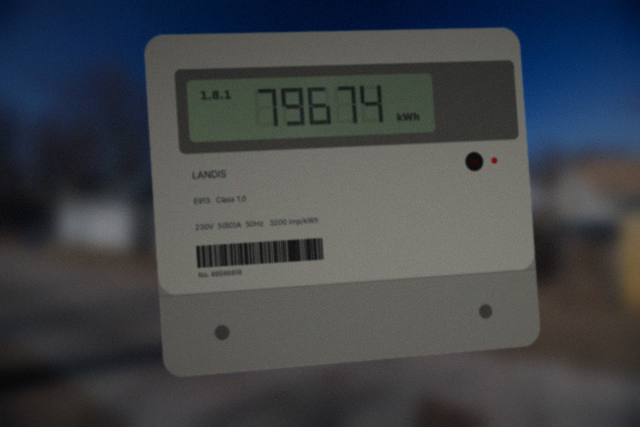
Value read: 79674,kWh
